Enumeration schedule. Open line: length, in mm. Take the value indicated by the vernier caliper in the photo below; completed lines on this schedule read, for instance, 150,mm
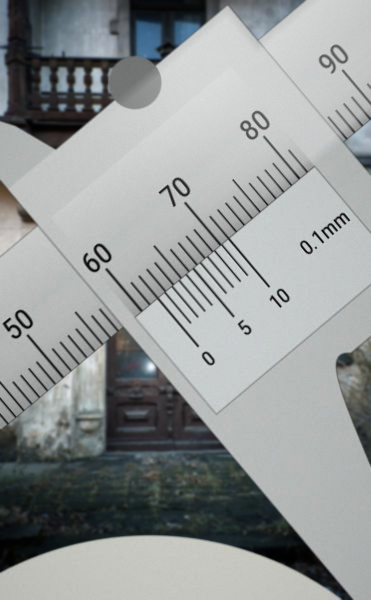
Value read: 62.0,mm
